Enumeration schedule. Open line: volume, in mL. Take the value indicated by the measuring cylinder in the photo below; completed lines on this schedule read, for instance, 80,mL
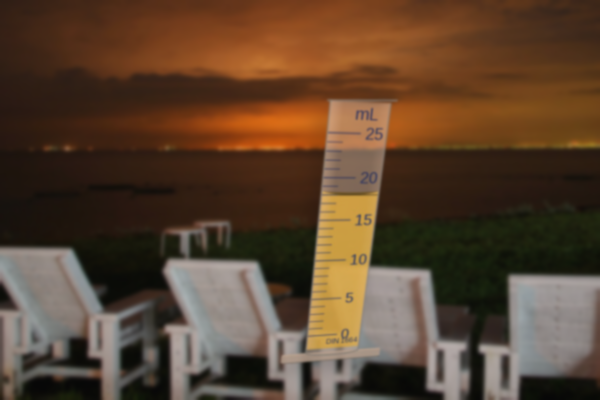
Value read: 18,mL
